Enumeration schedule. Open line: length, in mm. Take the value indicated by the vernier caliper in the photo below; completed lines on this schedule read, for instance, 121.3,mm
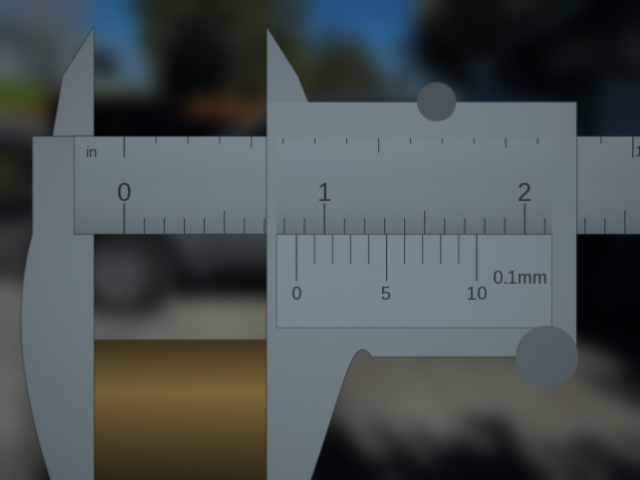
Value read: 8.6,mm
